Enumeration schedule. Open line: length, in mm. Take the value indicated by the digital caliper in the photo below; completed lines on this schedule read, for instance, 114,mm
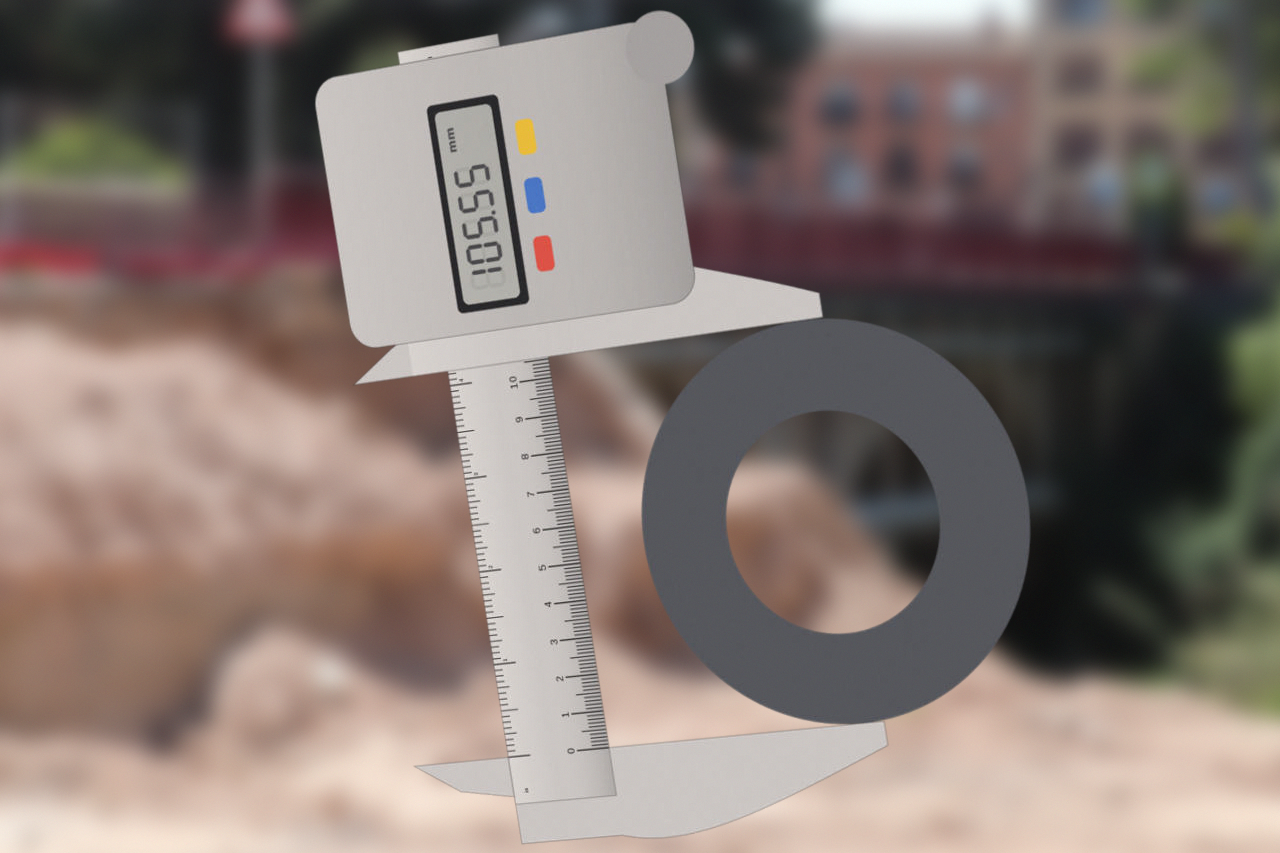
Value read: 105.55,mm
